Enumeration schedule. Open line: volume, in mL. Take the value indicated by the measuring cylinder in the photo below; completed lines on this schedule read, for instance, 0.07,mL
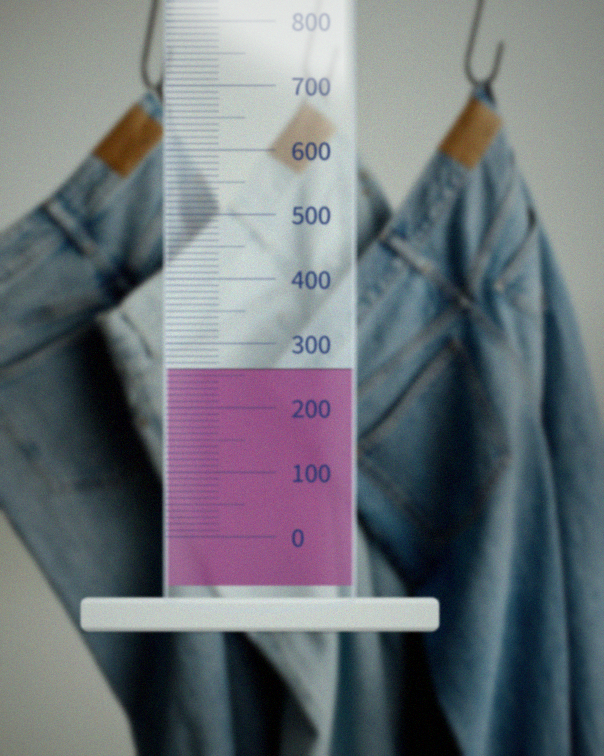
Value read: 260,mL
